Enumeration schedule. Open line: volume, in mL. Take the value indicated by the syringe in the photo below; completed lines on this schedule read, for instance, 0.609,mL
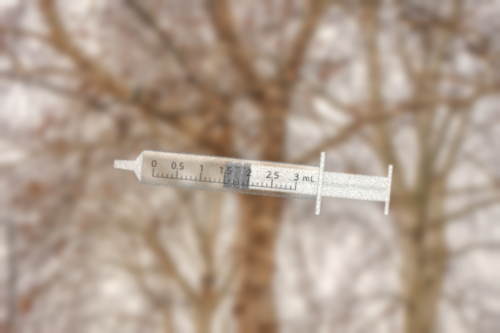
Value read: 1.5,mL
